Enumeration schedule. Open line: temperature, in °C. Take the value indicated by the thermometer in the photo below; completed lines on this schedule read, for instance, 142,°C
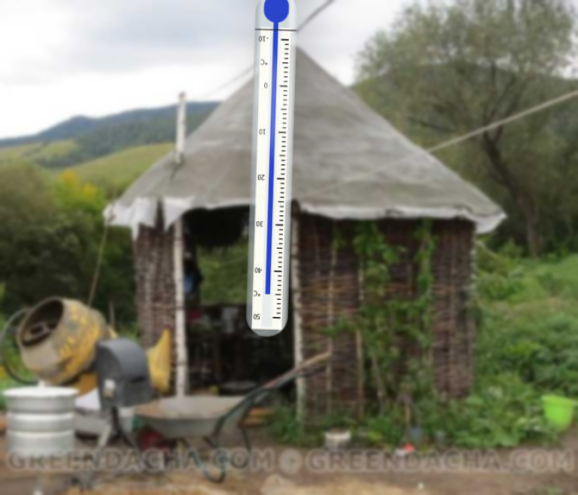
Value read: 45,°C
